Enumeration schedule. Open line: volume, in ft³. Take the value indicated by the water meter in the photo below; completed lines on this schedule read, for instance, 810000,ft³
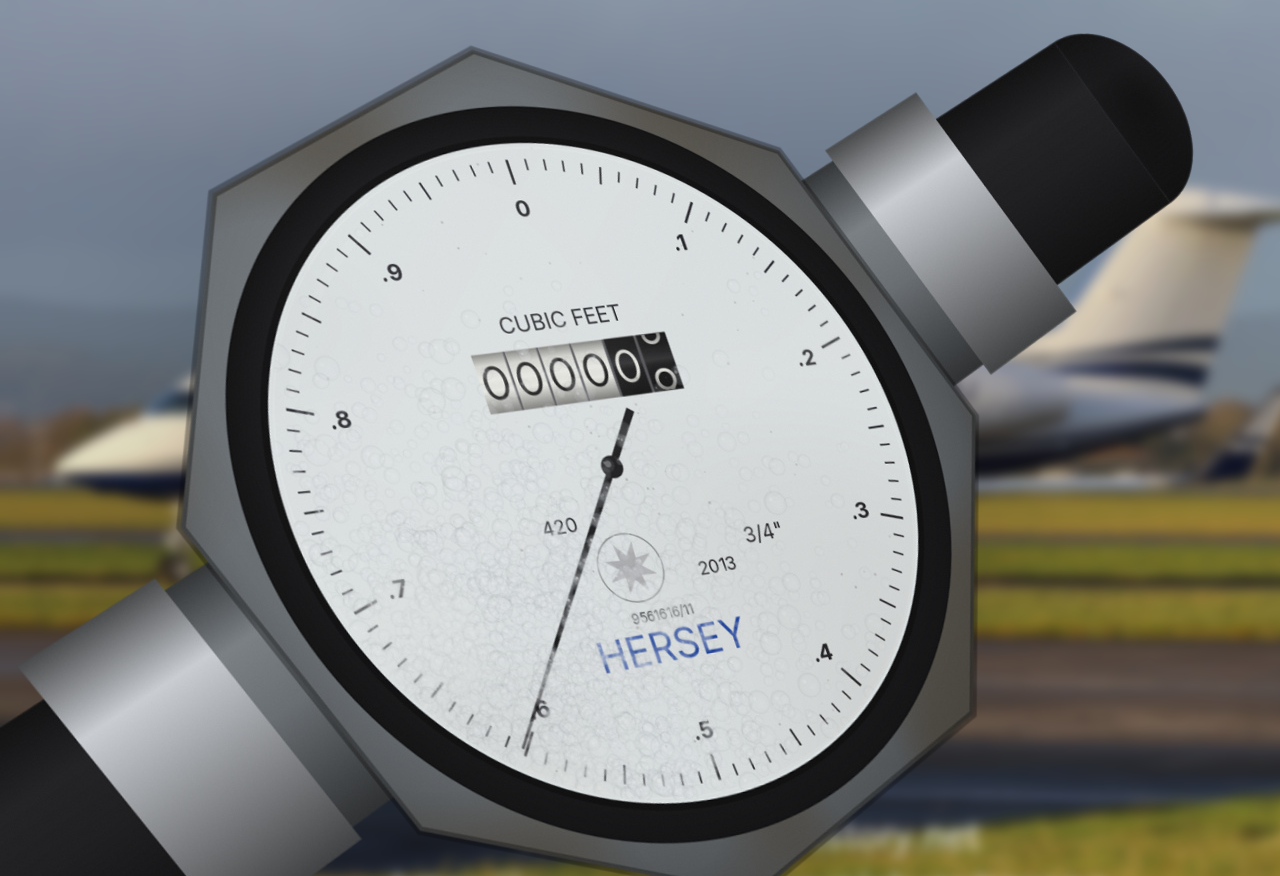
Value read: 8.60,ft³
